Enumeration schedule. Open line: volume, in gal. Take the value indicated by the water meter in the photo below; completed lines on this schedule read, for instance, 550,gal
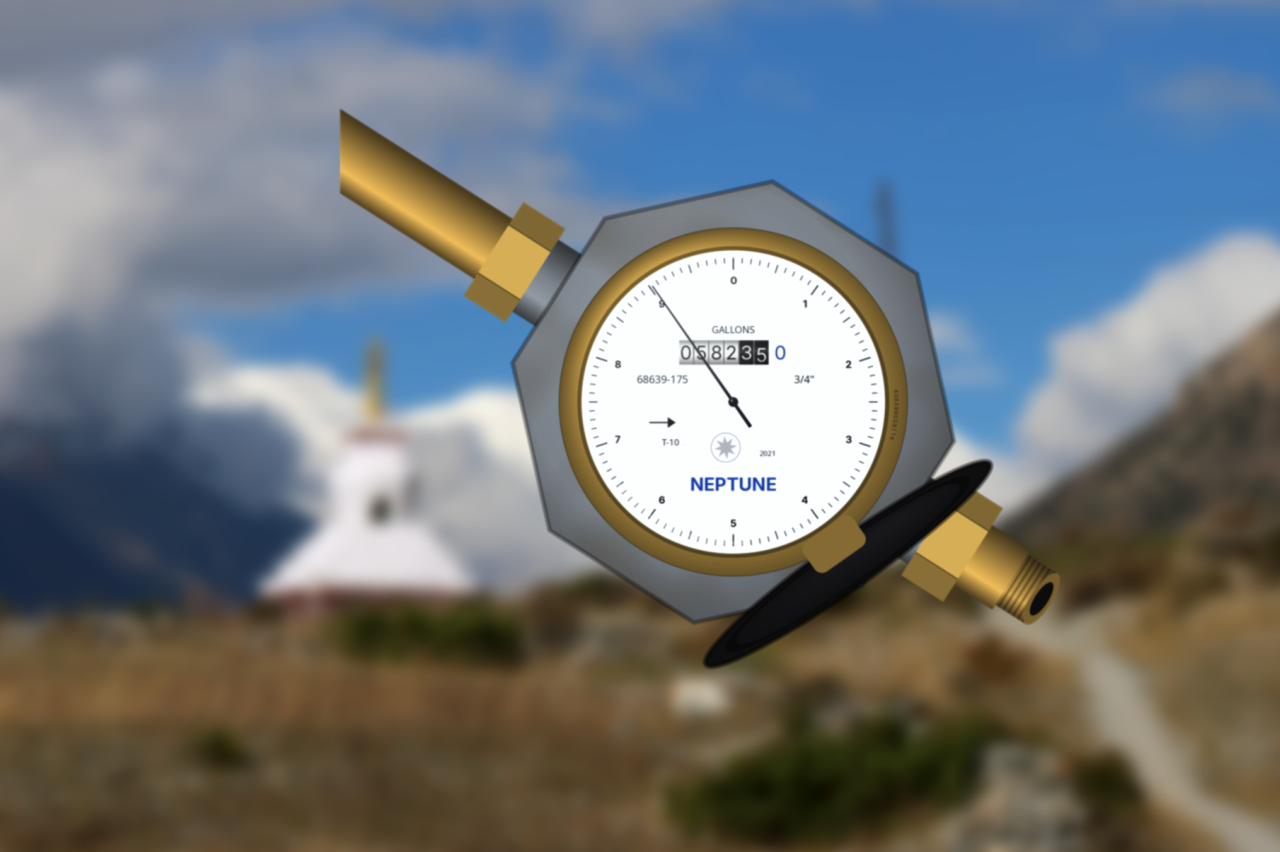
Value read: 582349.0,gal
